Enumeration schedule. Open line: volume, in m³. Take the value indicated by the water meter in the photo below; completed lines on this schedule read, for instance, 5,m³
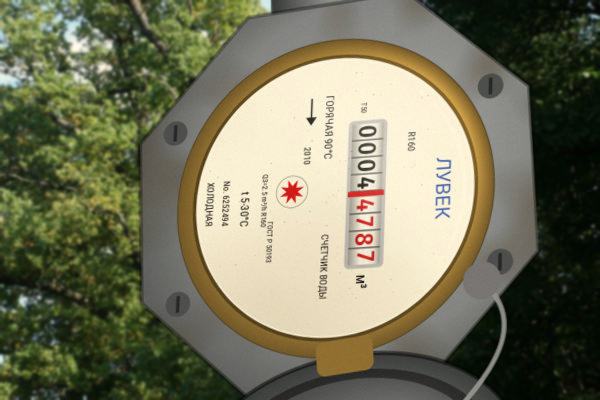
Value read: 4.4787,m³
